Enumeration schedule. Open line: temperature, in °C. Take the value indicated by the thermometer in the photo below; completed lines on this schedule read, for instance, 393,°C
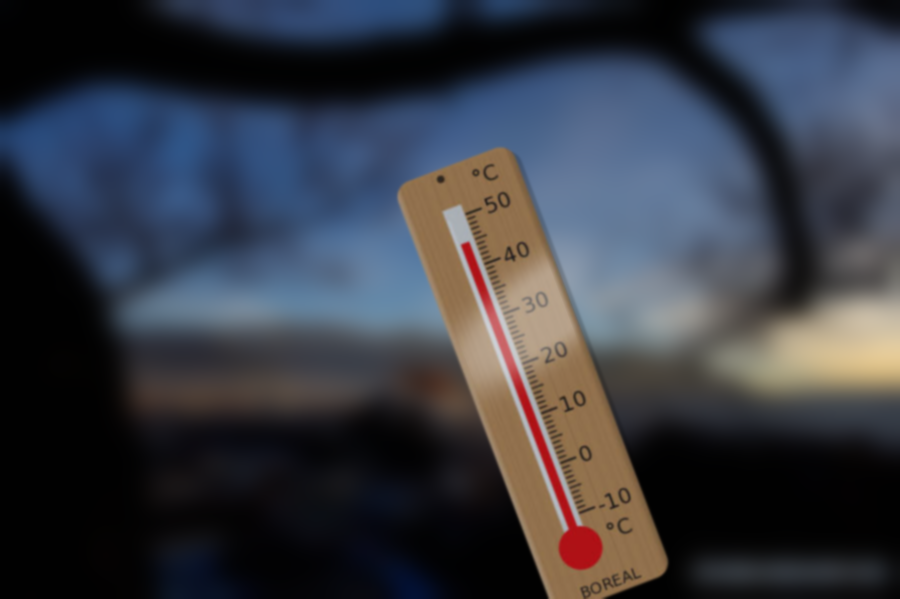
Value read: 45,°C
